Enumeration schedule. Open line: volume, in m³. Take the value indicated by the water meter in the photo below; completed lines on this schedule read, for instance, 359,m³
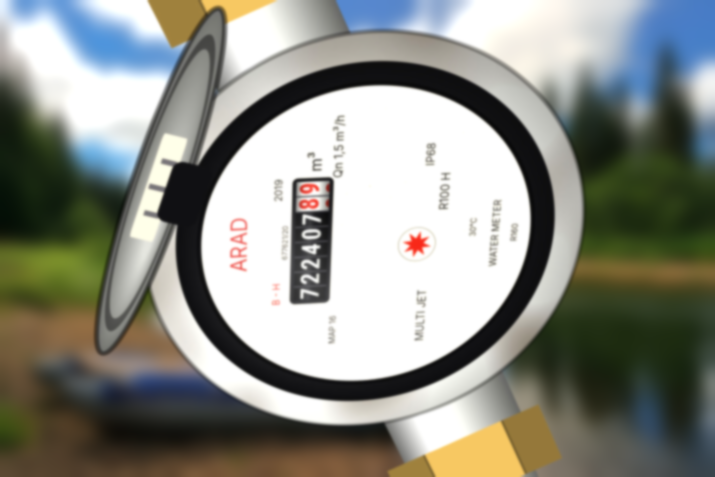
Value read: 722407.89,m³
